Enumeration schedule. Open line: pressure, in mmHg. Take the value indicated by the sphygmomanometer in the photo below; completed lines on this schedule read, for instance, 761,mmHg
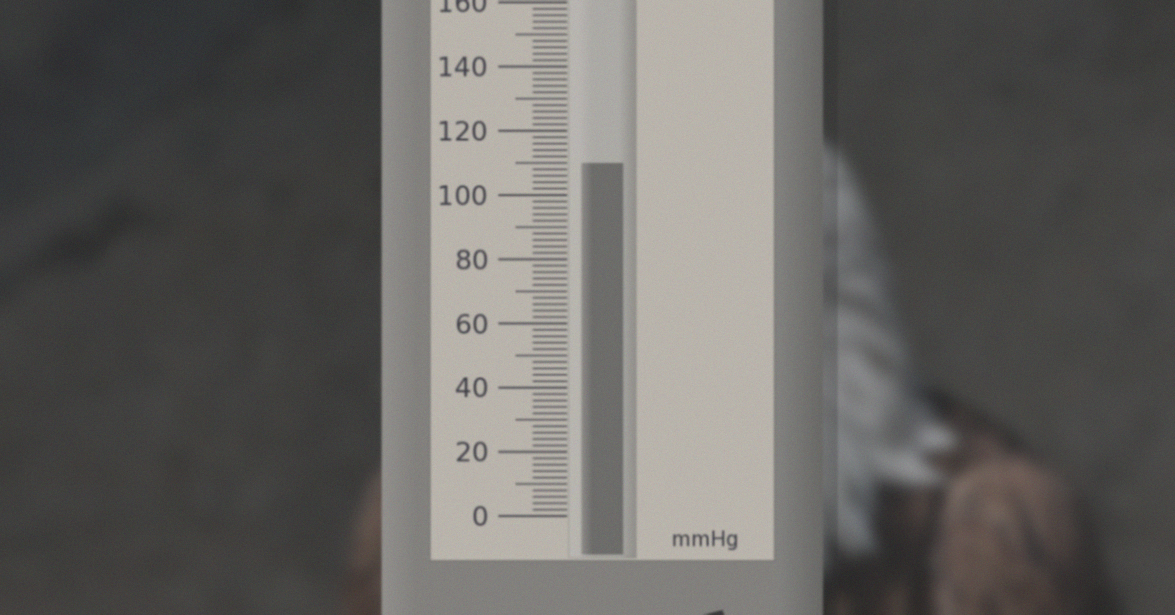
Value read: 110,mmHg
